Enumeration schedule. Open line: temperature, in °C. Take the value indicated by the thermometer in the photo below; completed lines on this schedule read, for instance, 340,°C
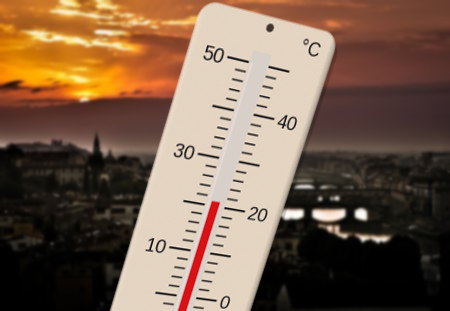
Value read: 21,°C
